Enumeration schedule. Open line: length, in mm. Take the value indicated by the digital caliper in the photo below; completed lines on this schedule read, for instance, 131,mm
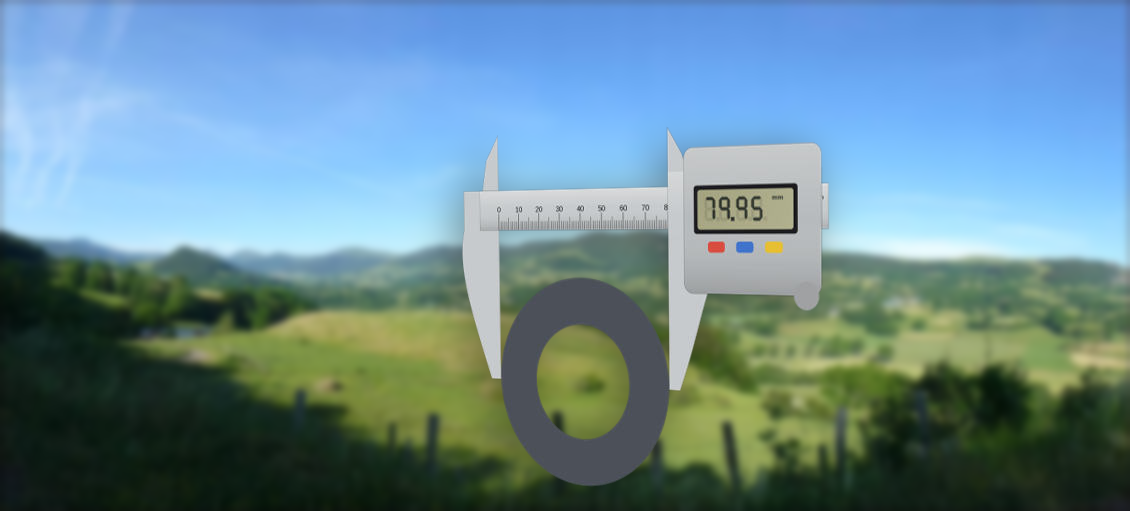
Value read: 79.95,mm
